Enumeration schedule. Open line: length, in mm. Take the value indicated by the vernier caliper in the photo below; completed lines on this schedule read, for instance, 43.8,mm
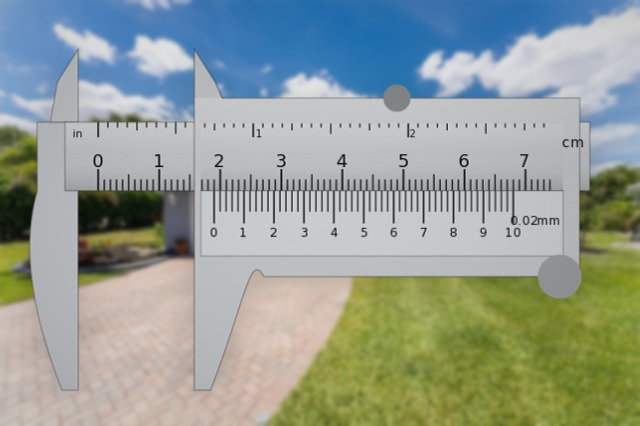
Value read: 19.0,mm
